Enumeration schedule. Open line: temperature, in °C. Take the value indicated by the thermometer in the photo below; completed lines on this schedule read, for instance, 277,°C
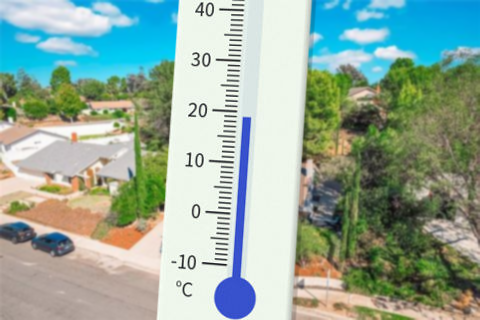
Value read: 19,°C
